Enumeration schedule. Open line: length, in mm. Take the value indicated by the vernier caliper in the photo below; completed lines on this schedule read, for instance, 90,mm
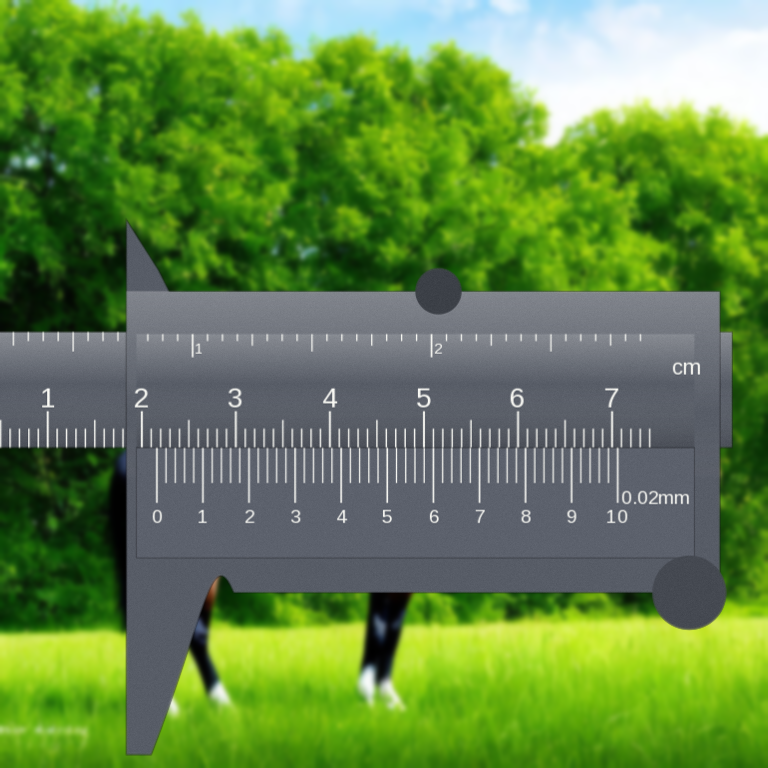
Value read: 21.6,mm
